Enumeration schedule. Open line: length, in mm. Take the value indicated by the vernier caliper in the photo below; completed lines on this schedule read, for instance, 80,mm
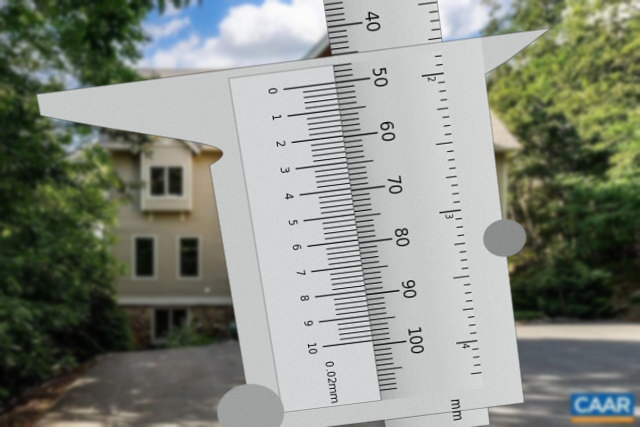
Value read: 50.0,mm
